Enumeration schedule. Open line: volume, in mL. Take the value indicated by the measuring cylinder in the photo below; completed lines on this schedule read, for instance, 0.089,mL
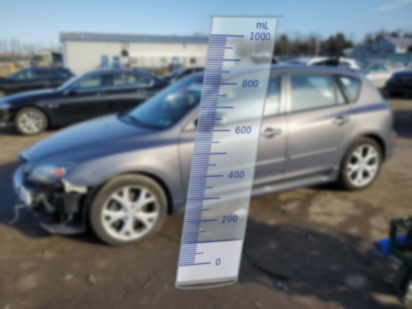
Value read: 100,mL
